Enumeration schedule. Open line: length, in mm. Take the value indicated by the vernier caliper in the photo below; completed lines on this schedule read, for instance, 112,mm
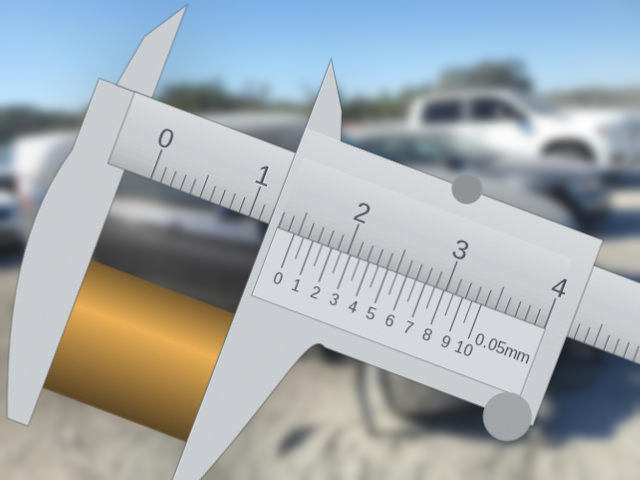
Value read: 14.6,mm
